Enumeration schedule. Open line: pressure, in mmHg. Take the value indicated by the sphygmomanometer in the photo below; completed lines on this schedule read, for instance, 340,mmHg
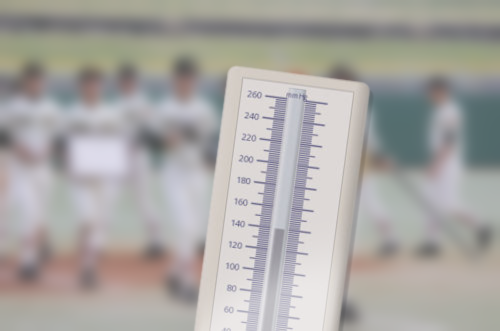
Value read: 140,mmHg
